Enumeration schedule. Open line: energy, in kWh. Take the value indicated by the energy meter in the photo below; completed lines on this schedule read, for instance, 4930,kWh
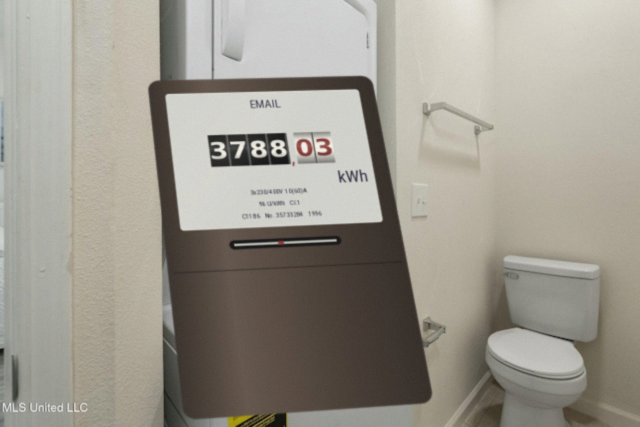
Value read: 3788.03,kWh
